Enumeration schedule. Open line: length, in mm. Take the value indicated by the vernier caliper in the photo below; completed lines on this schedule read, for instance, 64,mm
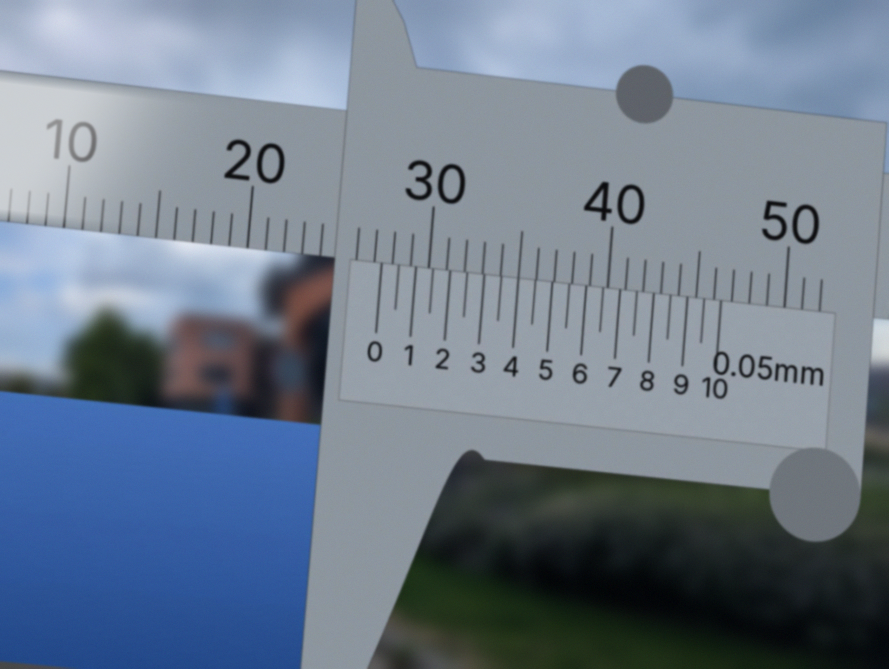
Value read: 27.4,mm
